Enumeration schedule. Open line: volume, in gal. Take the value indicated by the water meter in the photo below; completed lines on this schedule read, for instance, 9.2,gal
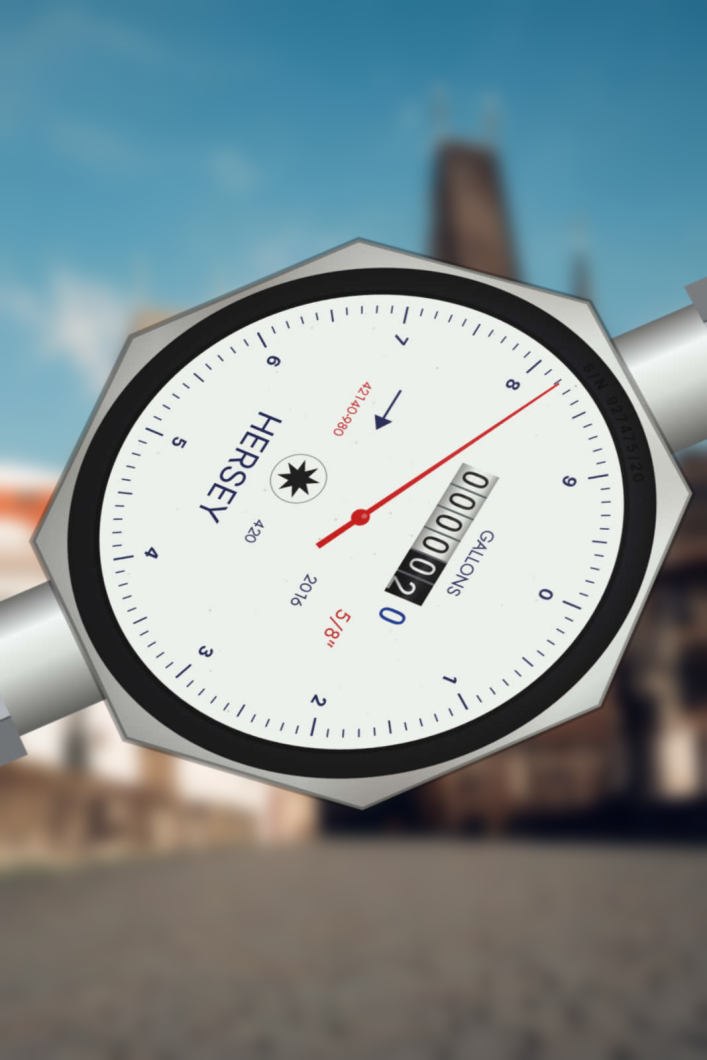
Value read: 18.2,gal
